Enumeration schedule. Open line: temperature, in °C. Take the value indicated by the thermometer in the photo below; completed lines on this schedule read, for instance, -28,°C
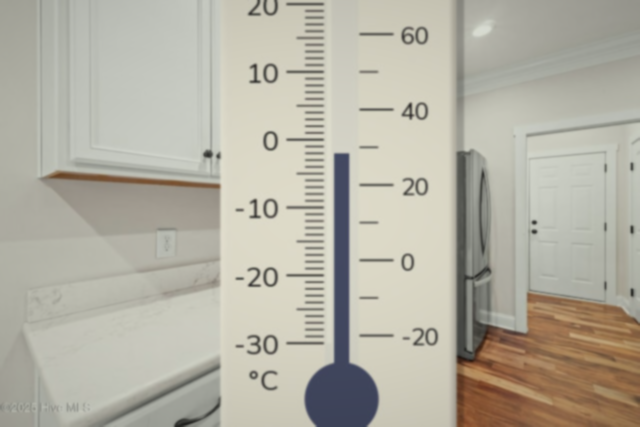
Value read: -2,°C
